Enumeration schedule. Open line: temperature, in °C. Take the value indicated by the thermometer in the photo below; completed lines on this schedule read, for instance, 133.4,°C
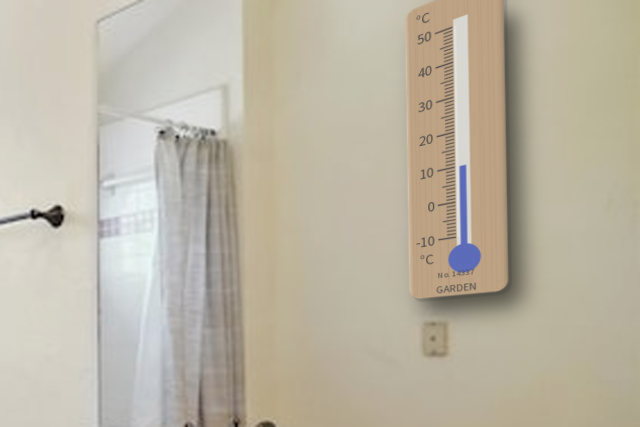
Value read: 10,°C
